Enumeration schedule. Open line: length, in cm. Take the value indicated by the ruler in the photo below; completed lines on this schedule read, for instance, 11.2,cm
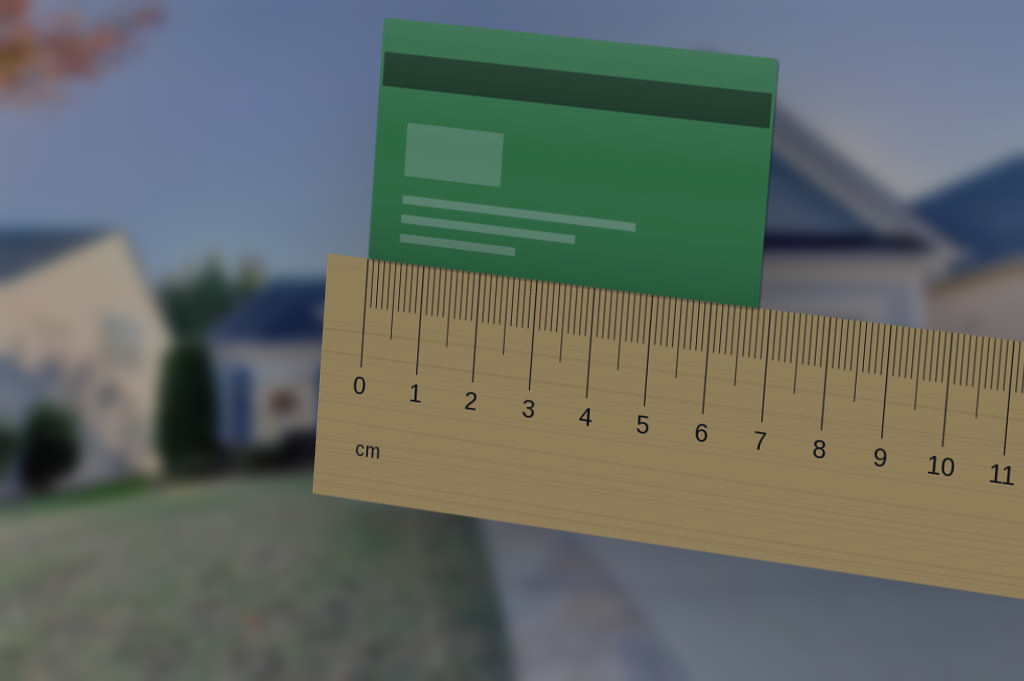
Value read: 6.8,cm
